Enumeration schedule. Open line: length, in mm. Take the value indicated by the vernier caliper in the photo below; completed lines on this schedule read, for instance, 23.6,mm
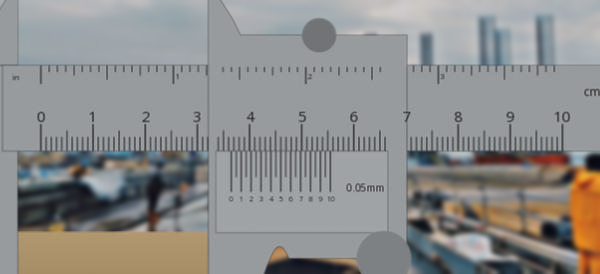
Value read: 36.5,mm
